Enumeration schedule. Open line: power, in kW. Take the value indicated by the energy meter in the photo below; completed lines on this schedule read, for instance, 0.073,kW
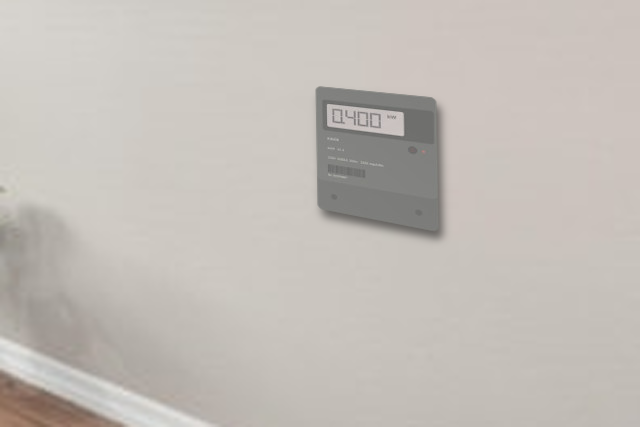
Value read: 0.400,kW
